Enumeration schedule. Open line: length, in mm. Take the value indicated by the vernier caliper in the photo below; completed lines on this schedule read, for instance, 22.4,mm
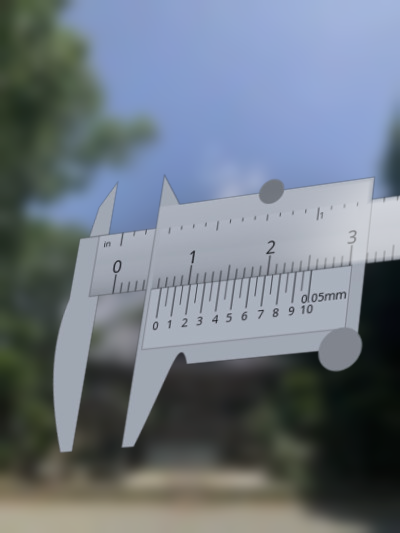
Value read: 6.4,mm
